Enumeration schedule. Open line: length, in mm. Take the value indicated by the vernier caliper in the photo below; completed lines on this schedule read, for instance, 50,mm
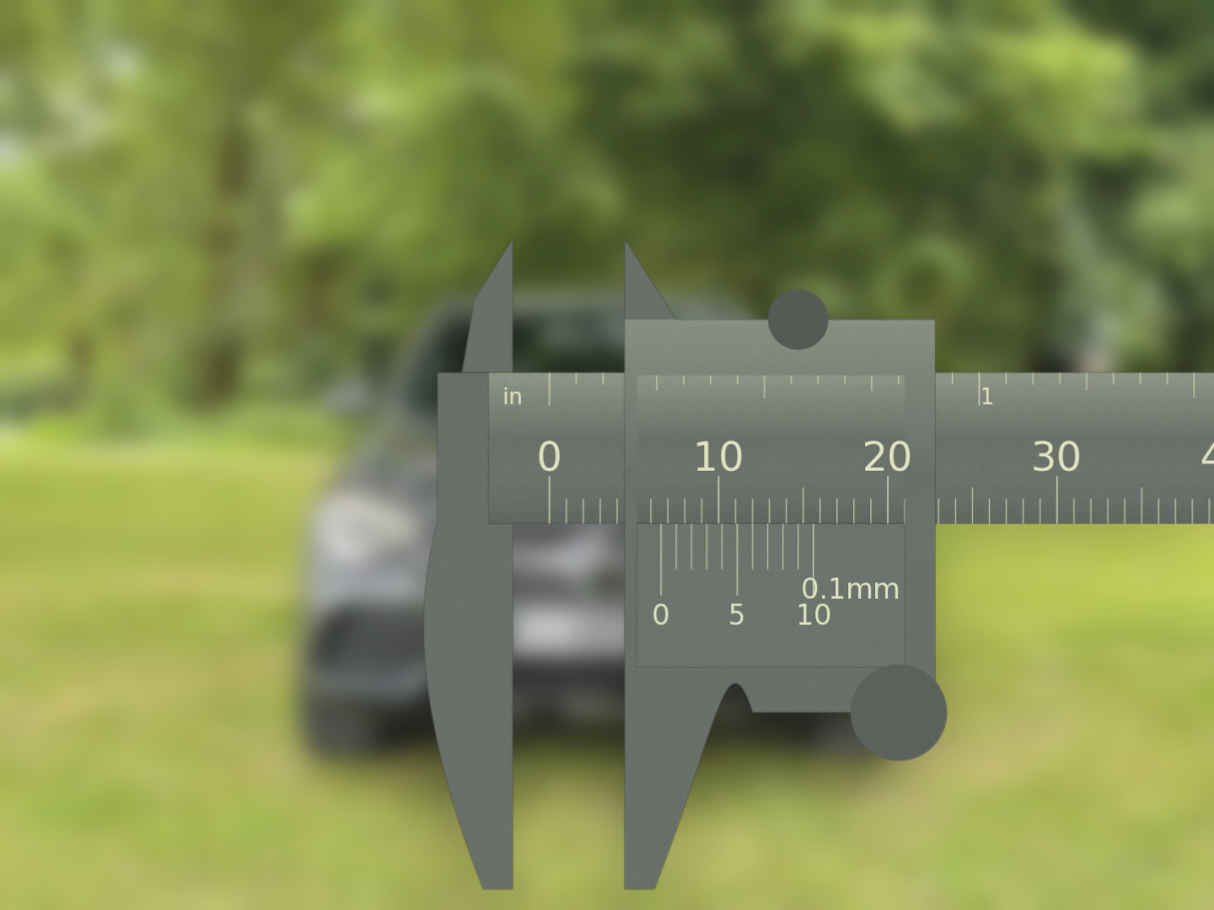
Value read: 6.6,mm
